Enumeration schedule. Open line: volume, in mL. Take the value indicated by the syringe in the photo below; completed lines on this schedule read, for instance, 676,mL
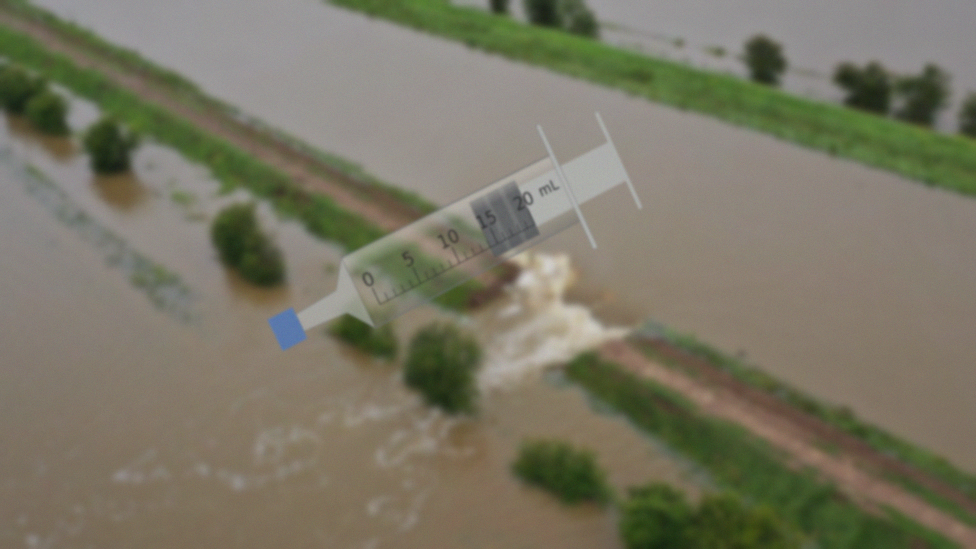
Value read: 14,mL
